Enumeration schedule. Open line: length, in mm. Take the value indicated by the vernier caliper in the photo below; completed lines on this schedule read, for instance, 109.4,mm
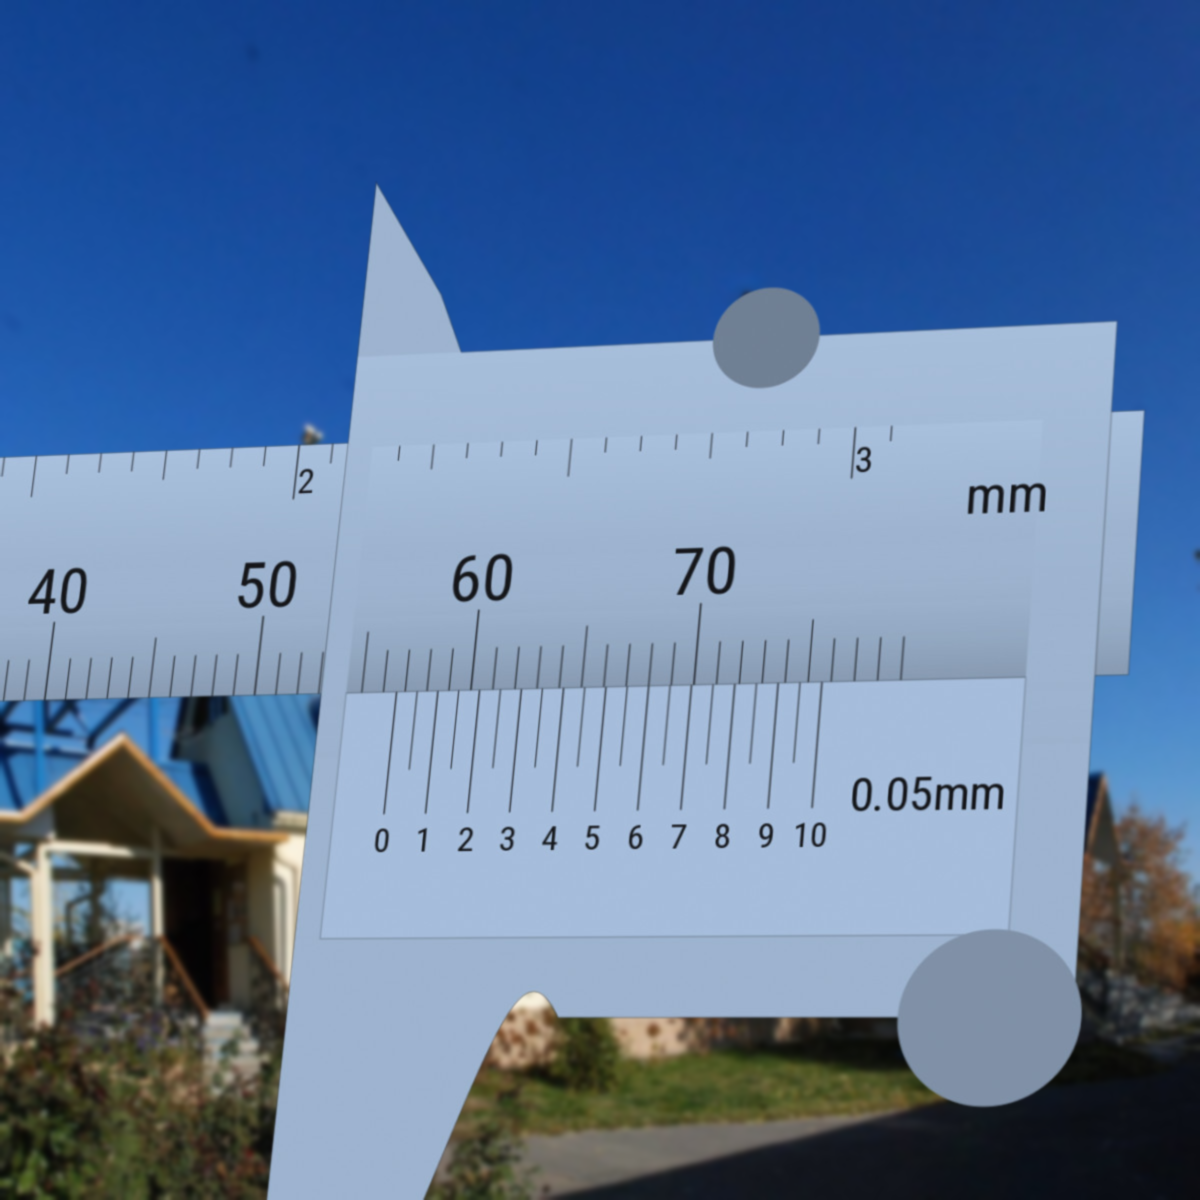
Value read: 56.6,mm
